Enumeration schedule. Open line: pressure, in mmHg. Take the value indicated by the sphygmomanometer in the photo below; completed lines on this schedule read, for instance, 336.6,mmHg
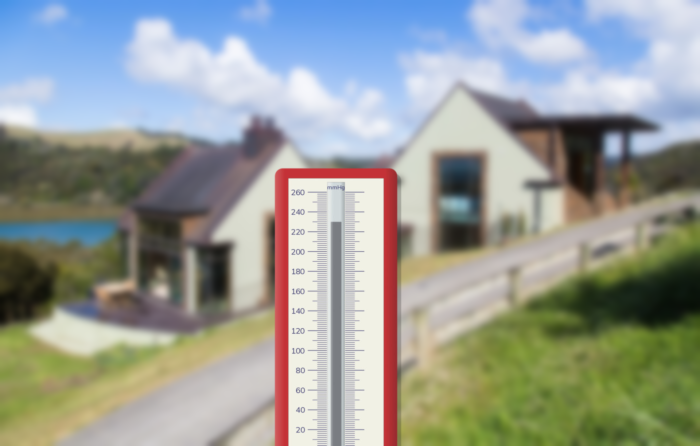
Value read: 230,mmHg
